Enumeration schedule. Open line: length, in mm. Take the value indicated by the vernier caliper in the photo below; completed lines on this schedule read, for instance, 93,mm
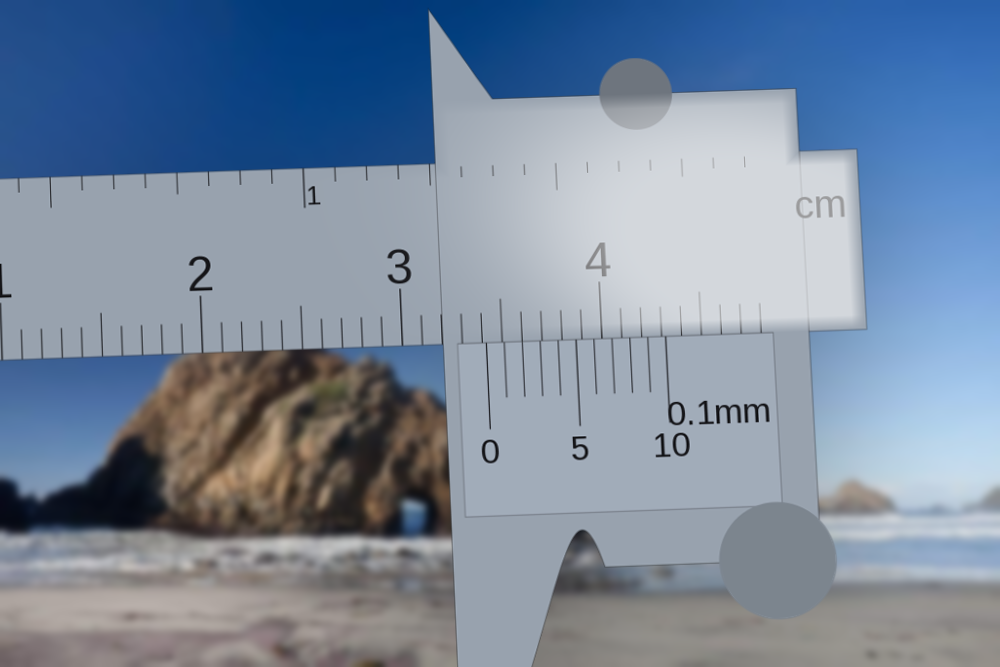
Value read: 34.2,mm
